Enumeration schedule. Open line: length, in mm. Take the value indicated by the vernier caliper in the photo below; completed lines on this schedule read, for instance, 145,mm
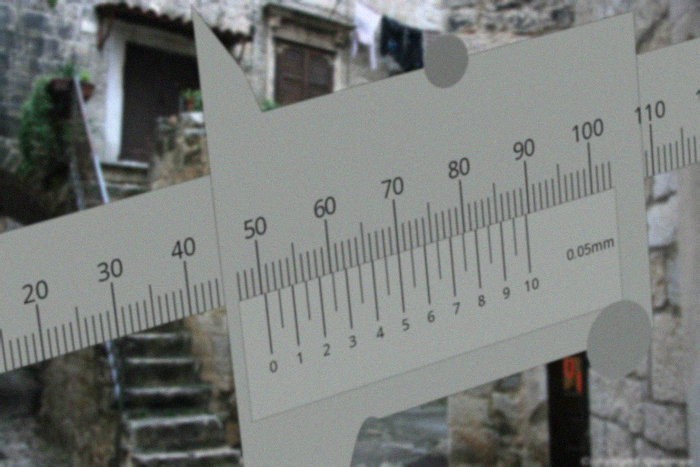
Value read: 50.5,mm
